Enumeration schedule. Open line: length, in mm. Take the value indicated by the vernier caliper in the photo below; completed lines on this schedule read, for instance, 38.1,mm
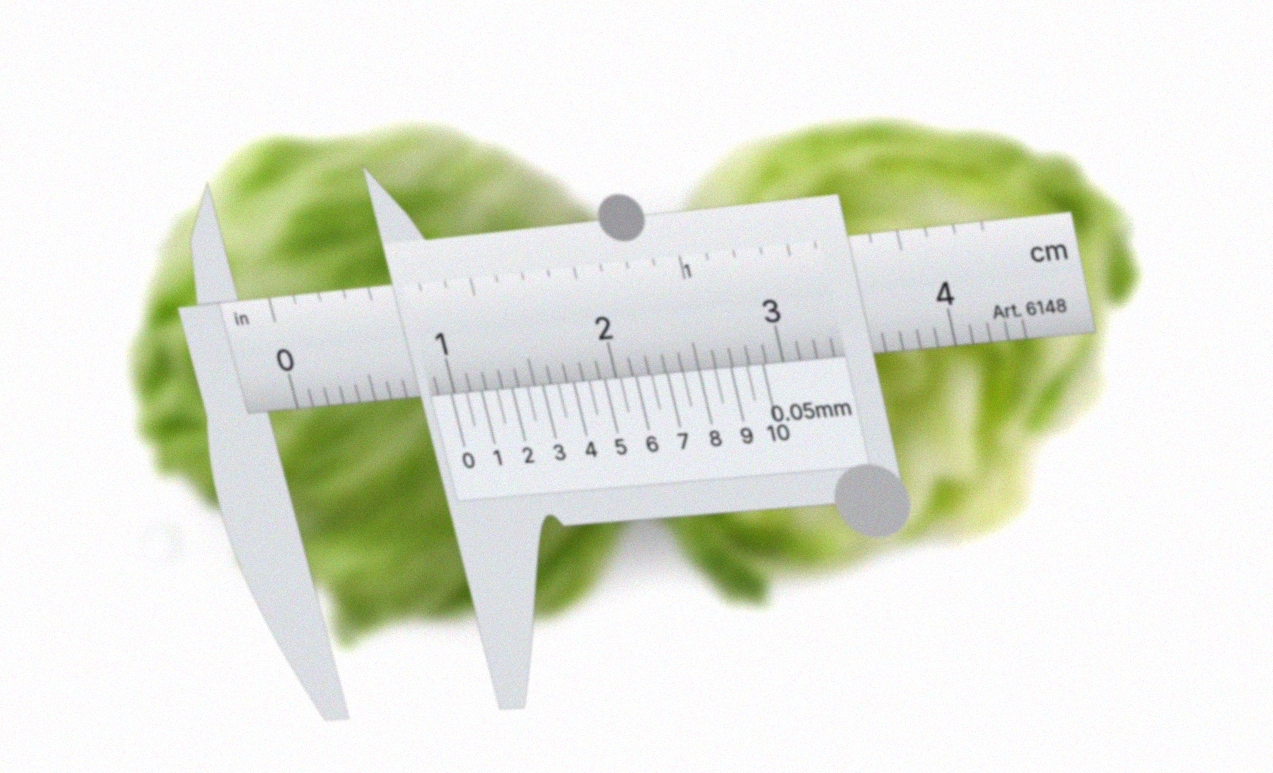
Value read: 9.8,mm
